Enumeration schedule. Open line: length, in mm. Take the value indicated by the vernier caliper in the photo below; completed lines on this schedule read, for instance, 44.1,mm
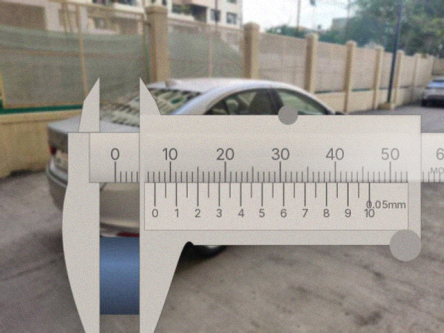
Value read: 7.2,mm
